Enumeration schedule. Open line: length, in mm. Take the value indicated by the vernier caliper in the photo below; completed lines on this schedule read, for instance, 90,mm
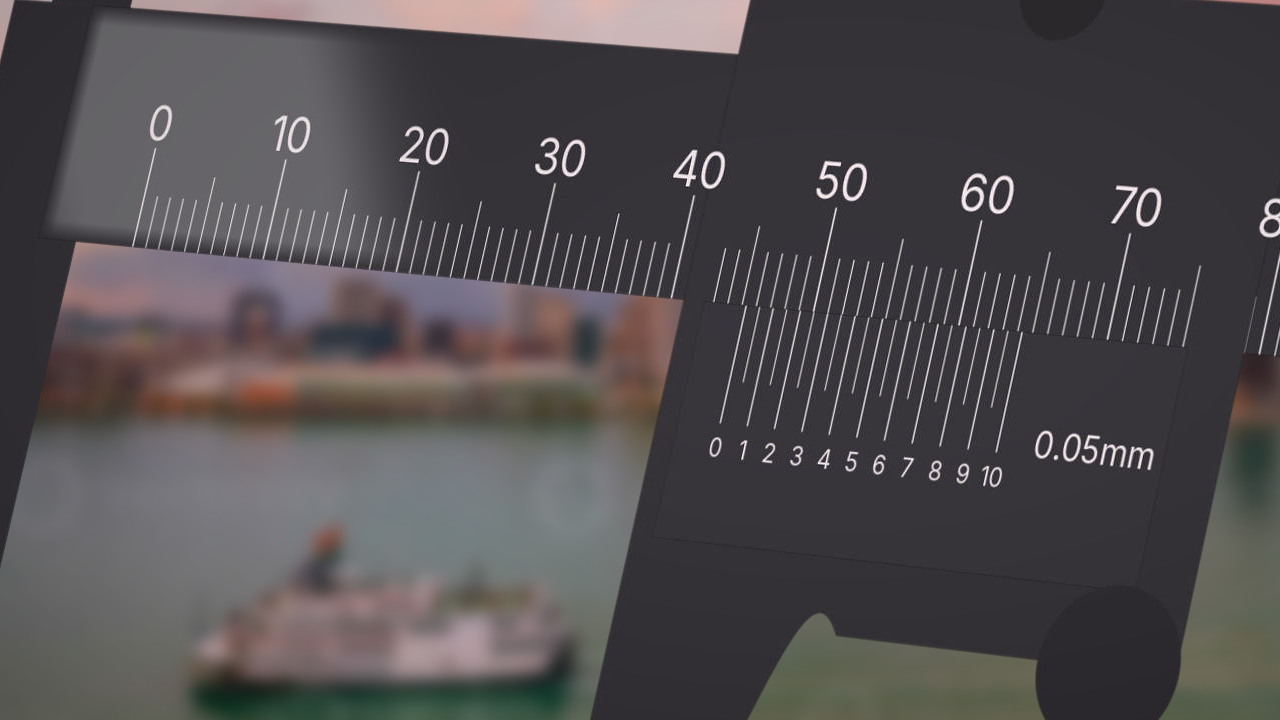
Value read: 45.3,mm
